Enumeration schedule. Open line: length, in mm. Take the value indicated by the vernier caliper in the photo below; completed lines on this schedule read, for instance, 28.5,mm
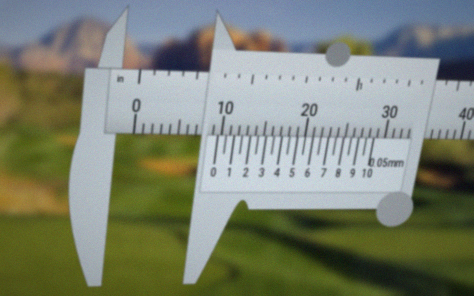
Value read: 9.6,mm
